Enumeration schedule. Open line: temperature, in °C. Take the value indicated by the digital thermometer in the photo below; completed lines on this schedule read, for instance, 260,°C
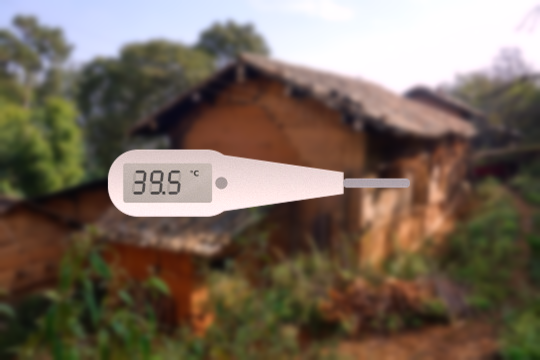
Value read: 39.5,°C
